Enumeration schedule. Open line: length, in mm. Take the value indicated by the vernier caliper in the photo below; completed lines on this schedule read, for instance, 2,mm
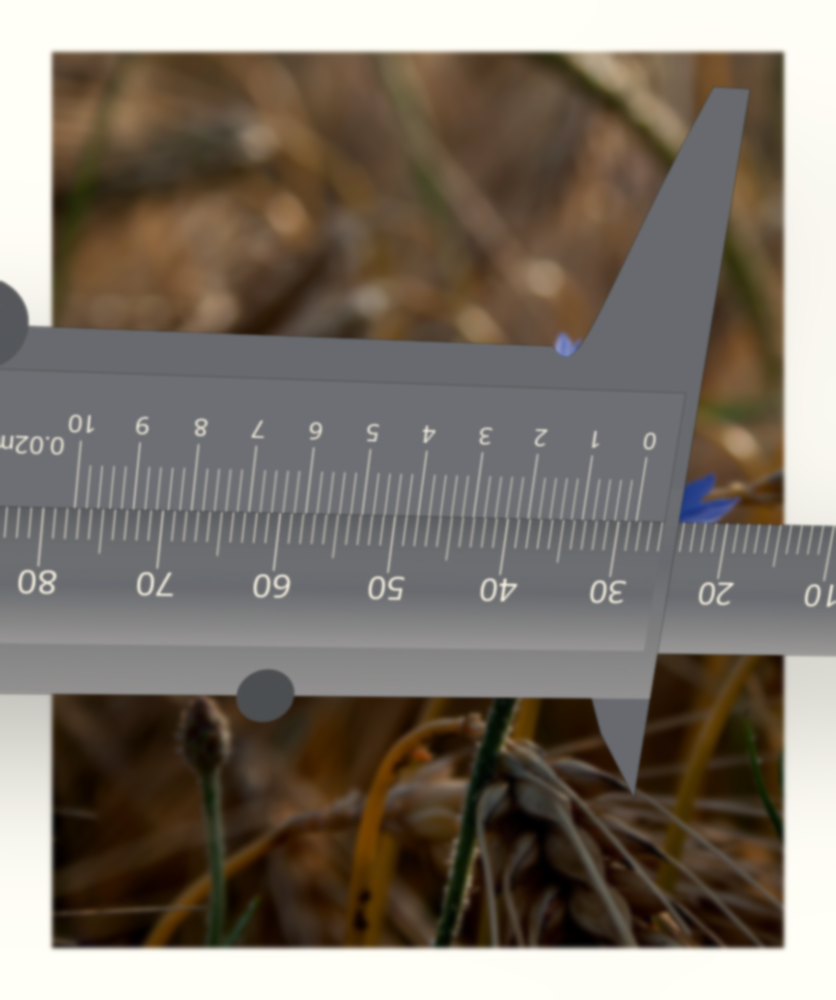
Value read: 28.4,mm
